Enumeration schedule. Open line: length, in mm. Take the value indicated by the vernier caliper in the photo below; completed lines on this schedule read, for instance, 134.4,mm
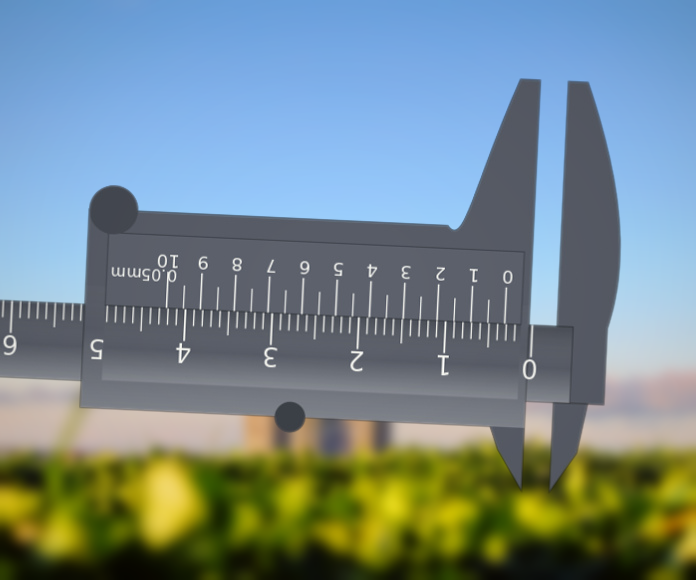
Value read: 3.2,mm
